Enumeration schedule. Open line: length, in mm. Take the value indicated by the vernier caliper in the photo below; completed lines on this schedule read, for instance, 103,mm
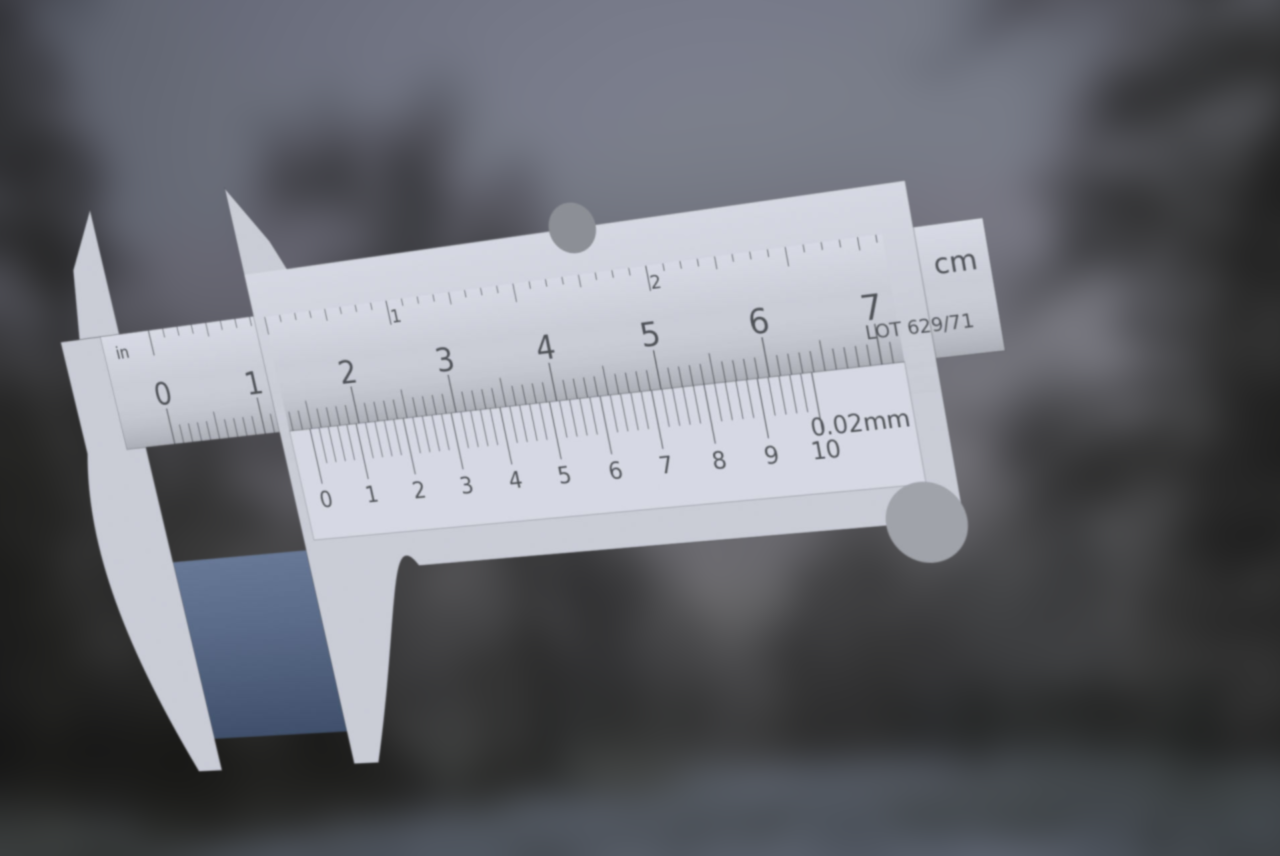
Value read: 14.8,mm
